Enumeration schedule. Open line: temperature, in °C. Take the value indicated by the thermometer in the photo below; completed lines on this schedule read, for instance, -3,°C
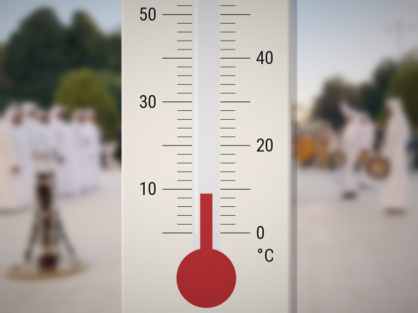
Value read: 9,°C
